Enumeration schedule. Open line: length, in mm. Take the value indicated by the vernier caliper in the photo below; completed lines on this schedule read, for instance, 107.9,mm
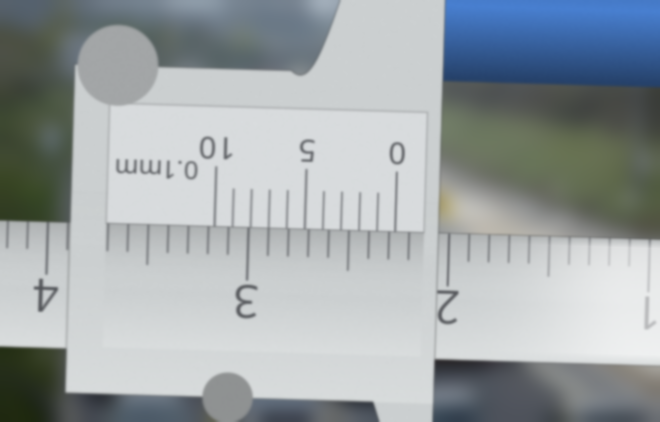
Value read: 22.7,mm
